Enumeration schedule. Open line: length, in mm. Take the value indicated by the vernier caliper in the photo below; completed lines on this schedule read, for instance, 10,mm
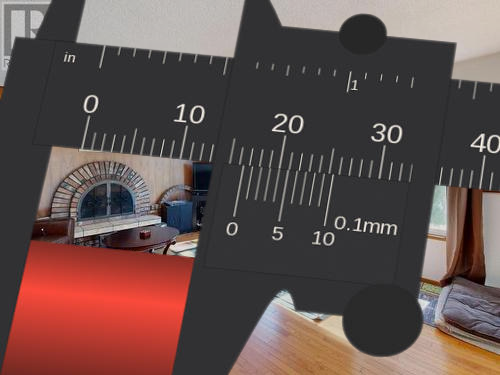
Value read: 16.4,mm
